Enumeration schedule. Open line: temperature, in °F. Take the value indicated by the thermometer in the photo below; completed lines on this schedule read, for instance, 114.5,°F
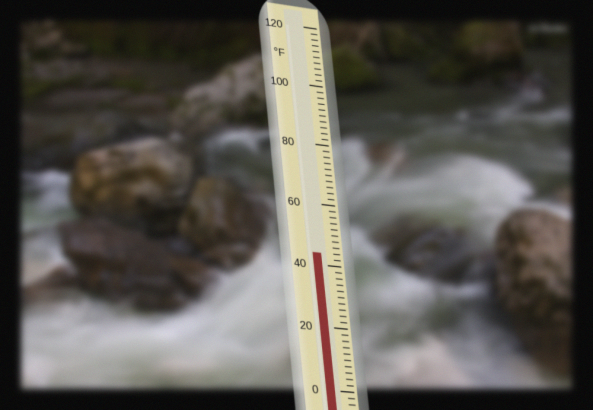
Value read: 44,°F
